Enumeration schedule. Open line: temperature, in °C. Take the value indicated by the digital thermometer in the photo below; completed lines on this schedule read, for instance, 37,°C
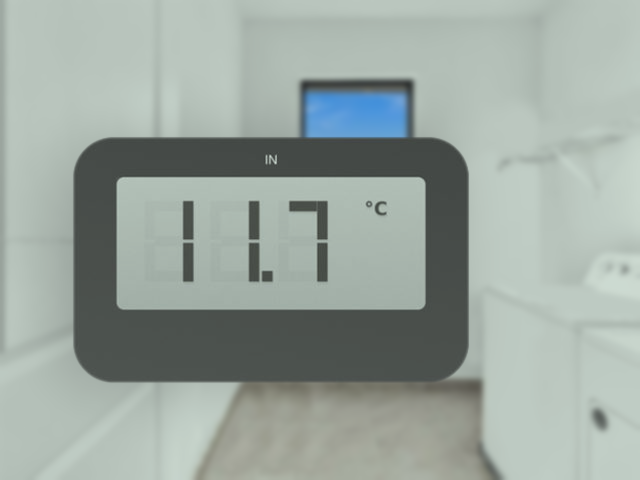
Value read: 11.7,°C
